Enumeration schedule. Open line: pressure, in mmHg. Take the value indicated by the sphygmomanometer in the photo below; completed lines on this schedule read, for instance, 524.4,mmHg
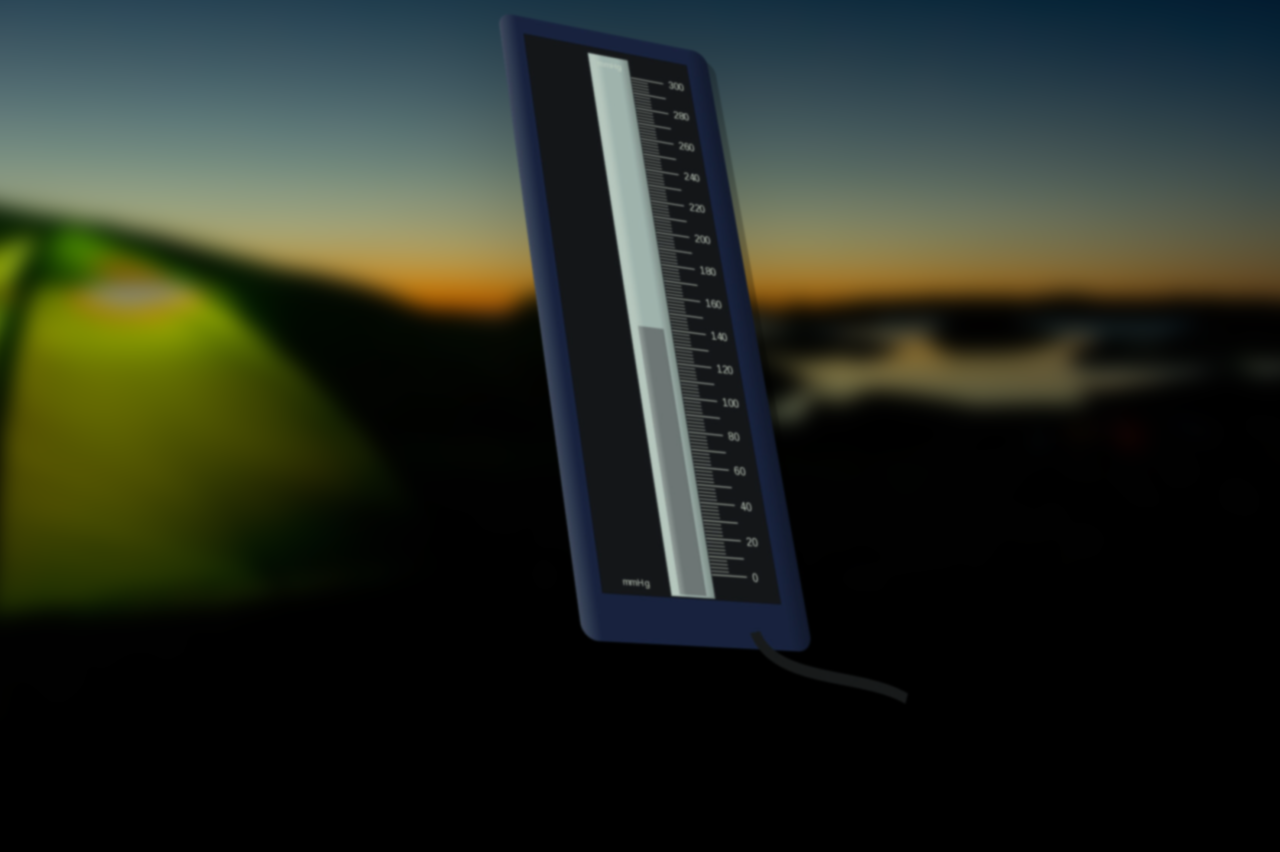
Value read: 140,mmHg
